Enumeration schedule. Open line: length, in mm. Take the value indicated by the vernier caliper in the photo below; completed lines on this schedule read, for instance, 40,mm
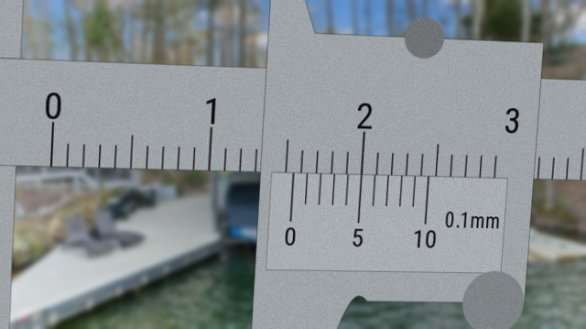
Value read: 15.5,mm
